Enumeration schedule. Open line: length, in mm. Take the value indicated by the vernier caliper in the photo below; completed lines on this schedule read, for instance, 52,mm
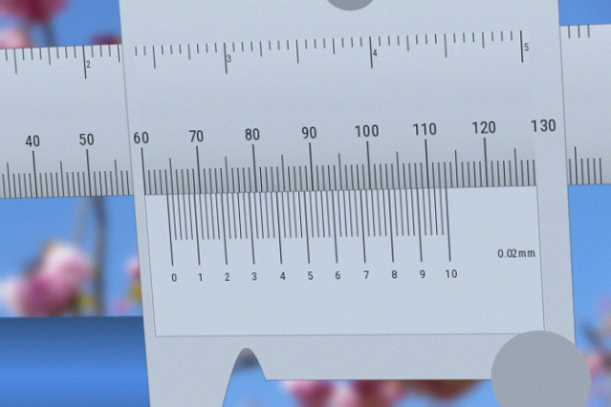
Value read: 64.0,mm
